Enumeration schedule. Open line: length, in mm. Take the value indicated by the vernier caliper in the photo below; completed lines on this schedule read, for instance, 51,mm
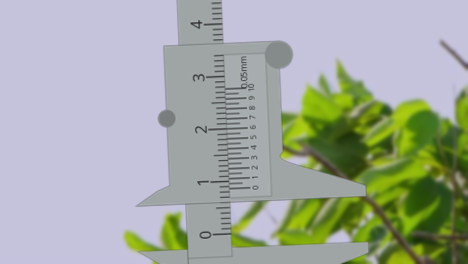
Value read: 8.6,mm
